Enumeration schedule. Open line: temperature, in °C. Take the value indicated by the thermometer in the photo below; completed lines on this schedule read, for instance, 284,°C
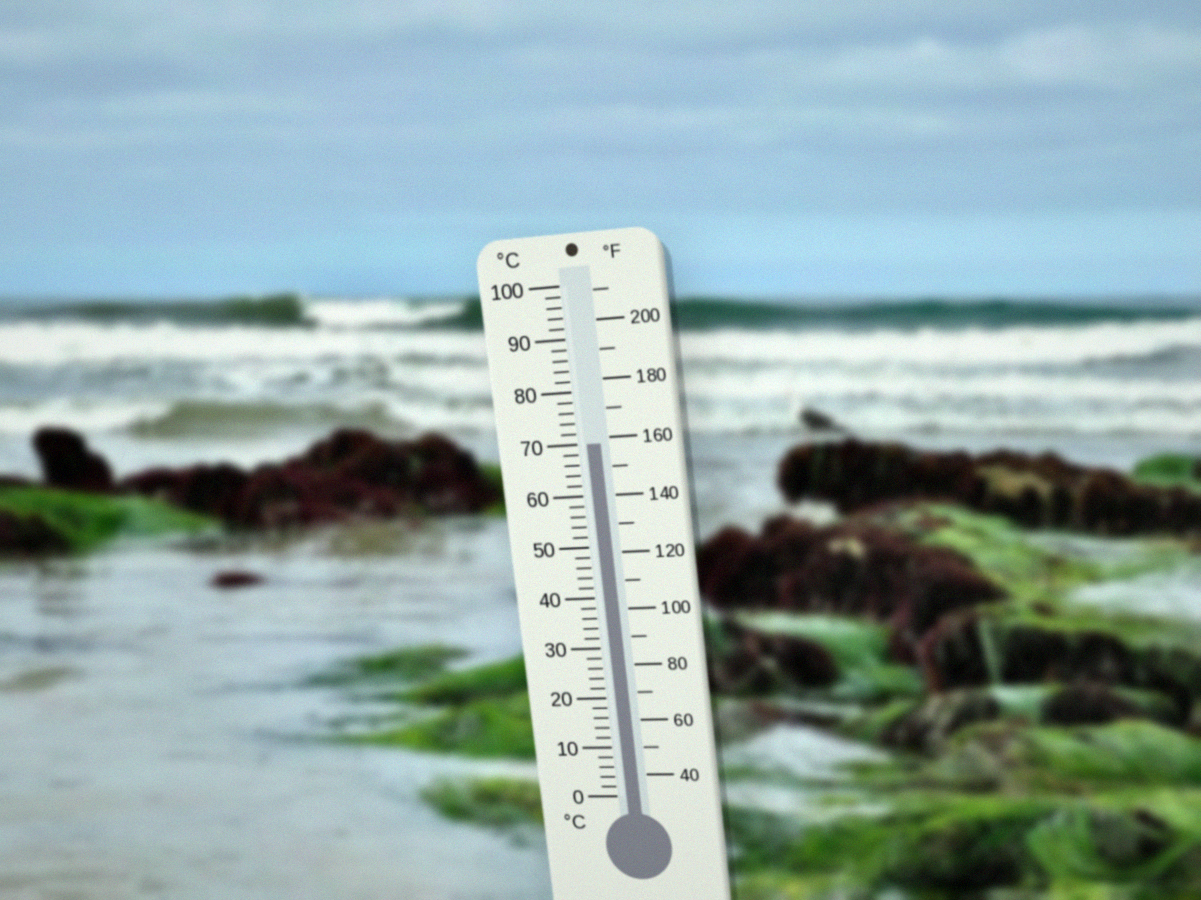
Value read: 70,°C
